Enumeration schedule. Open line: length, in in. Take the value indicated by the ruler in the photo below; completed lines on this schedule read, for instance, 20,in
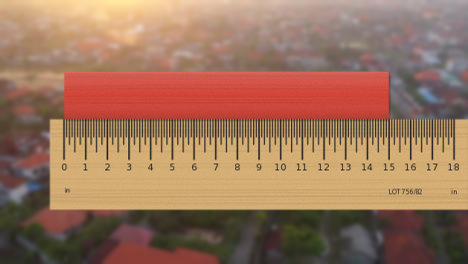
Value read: 15,in
